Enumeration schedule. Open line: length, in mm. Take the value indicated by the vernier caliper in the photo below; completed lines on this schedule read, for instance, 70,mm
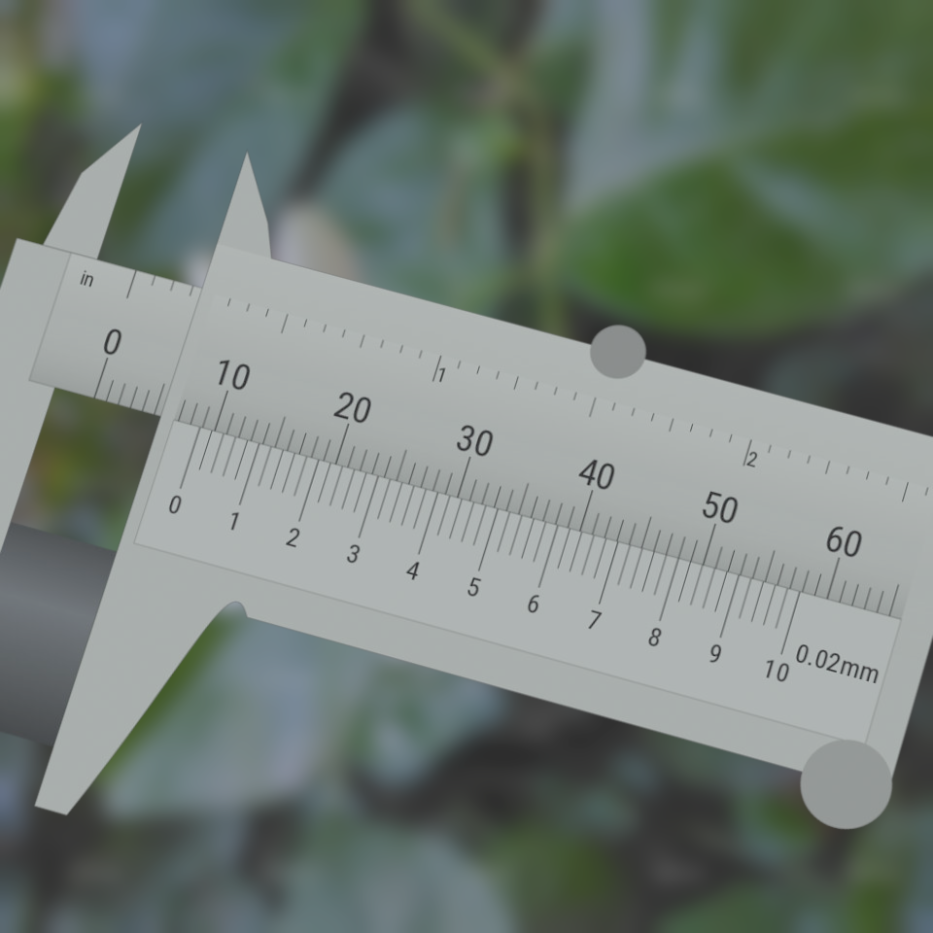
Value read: 8.8,mm
